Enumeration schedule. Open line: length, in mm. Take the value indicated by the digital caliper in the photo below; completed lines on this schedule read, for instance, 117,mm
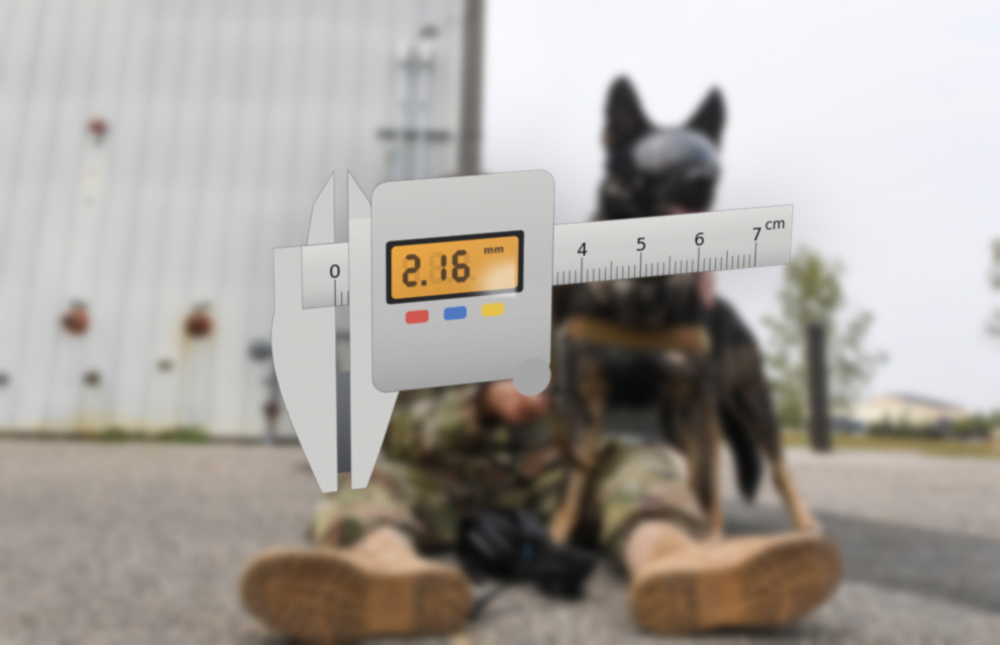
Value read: 2.16,mm
